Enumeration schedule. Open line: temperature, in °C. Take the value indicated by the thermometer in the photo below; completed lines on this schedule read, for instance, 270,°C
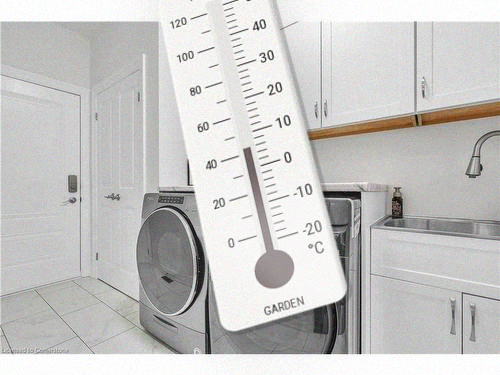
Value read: 6,°C
